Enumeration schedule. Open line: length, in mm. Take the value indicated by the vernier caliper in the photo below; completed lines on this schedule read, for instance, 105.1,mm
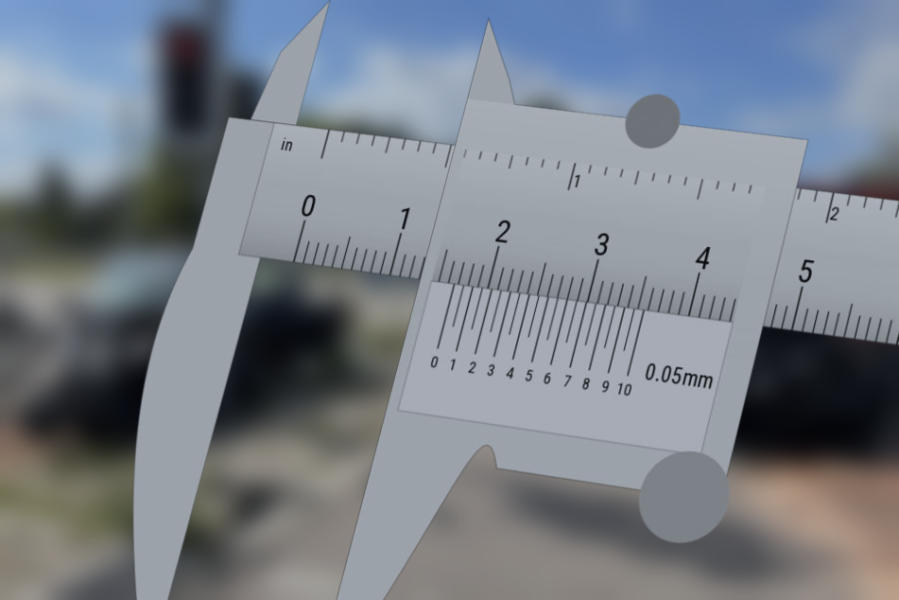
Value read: 16.6,mm
